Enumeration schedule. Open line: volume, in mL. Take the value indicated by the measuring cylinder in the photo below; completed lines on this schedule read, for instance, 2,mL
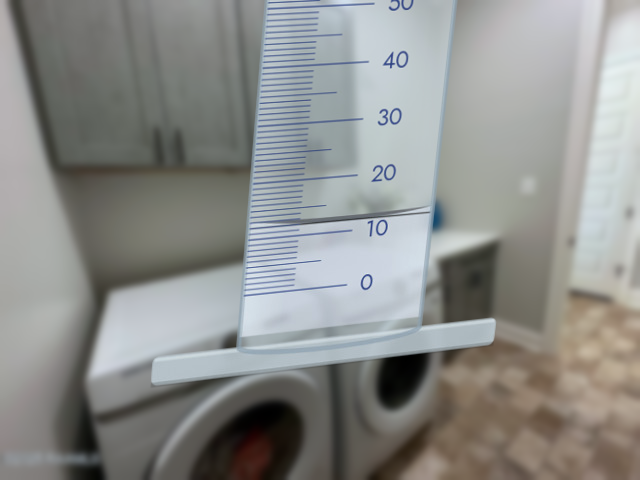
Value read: 12,mL
